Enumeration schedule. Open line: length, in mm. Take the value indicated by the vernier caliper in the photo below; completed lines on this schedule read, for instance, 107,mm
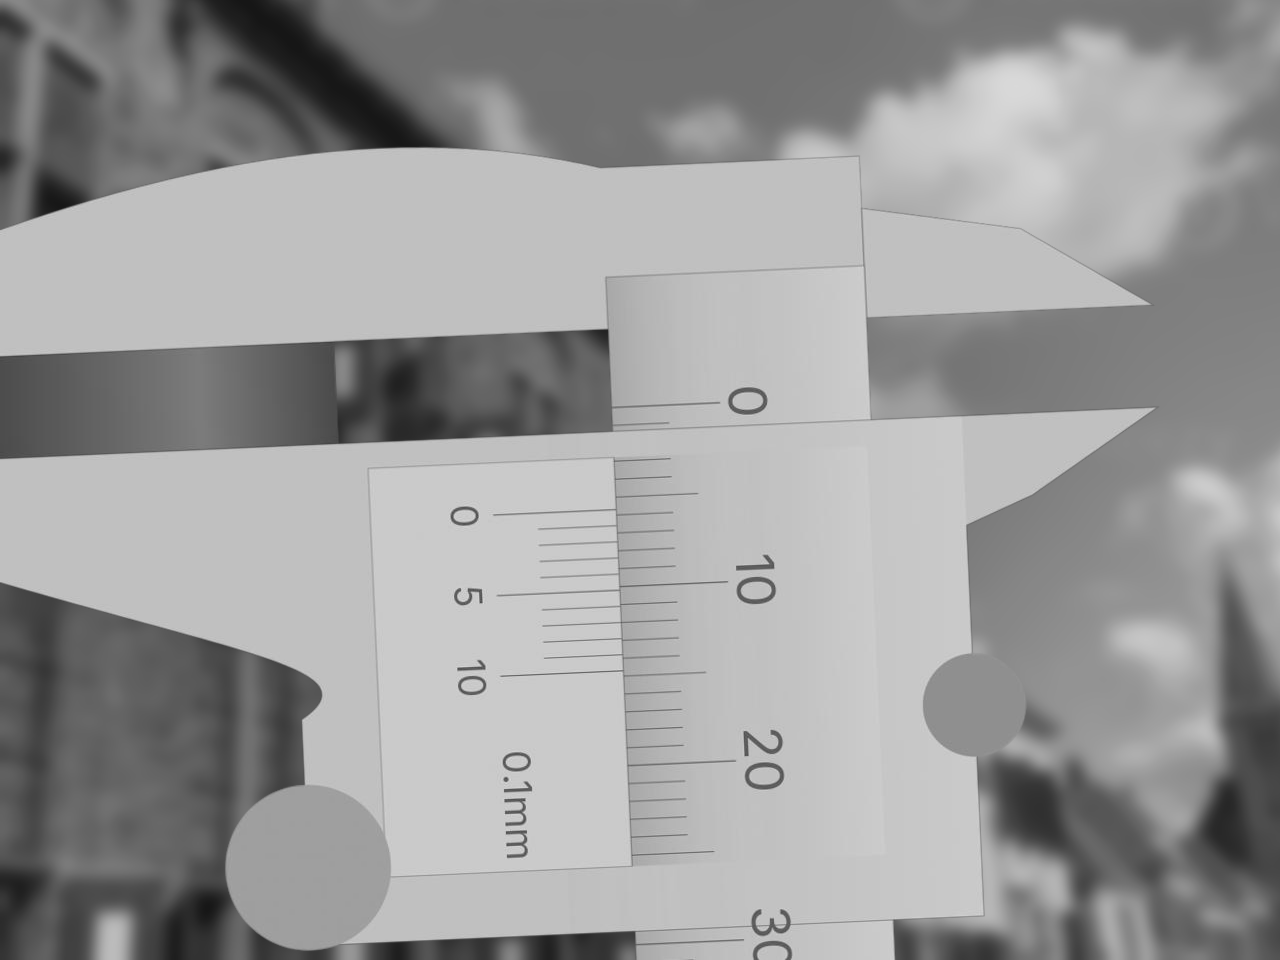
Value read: 5.7,mm
